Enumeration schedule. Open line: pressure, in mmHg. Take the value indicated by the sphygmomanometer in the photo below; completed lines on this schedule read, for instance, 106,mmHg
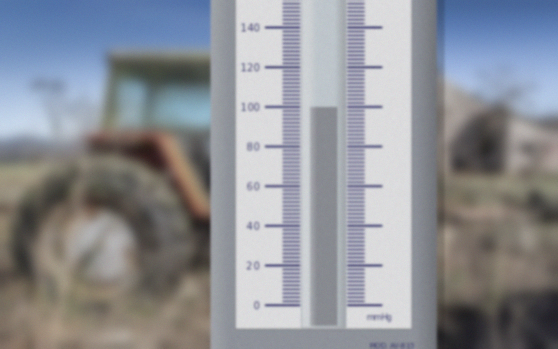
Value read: 100,mmHg
